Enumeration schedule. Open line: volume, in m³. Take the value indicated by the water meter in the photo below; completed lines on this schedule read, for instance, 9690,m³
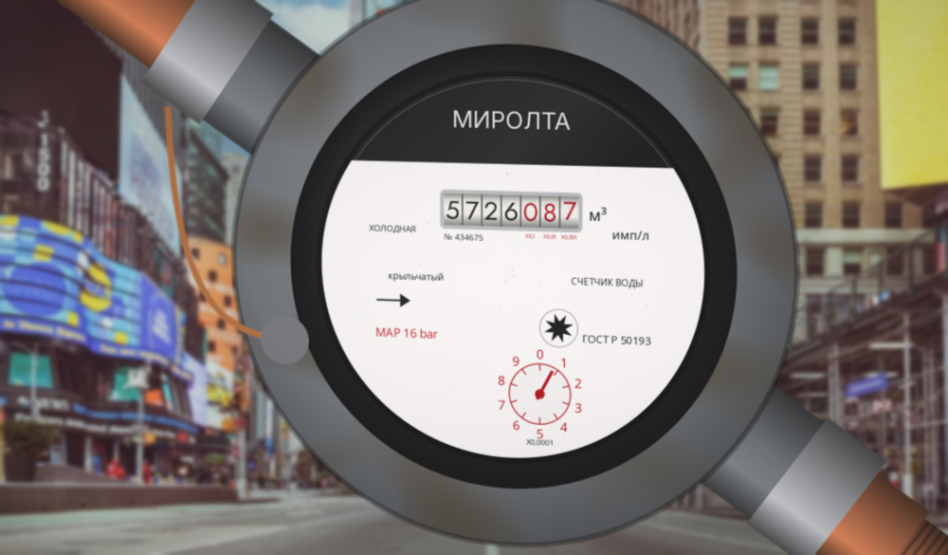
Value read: 5726.0870,m³
